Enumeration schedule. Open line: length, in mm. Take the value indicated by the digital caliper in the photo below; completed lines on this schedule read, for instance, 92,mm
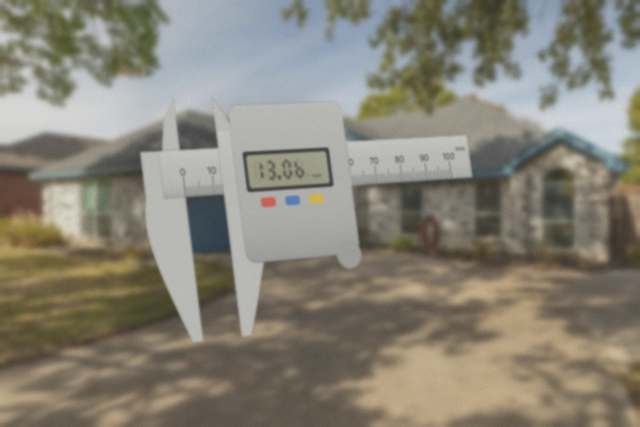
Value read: 13.06,mm
